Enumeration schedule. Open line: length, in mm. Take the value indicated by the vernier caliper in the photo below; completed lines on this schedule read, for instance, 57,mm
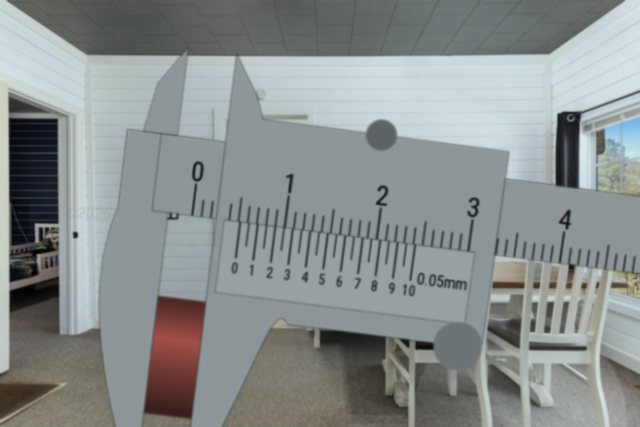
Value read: 5.2,mm
